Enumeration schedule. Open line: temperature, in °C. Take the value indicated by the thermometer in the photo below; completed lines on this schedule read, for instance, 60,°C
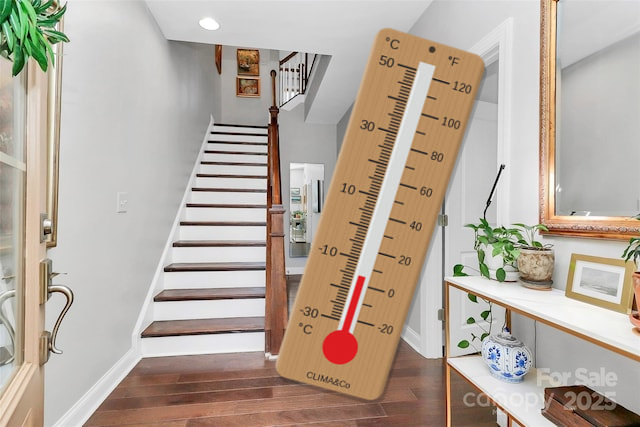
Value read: -15,°C
